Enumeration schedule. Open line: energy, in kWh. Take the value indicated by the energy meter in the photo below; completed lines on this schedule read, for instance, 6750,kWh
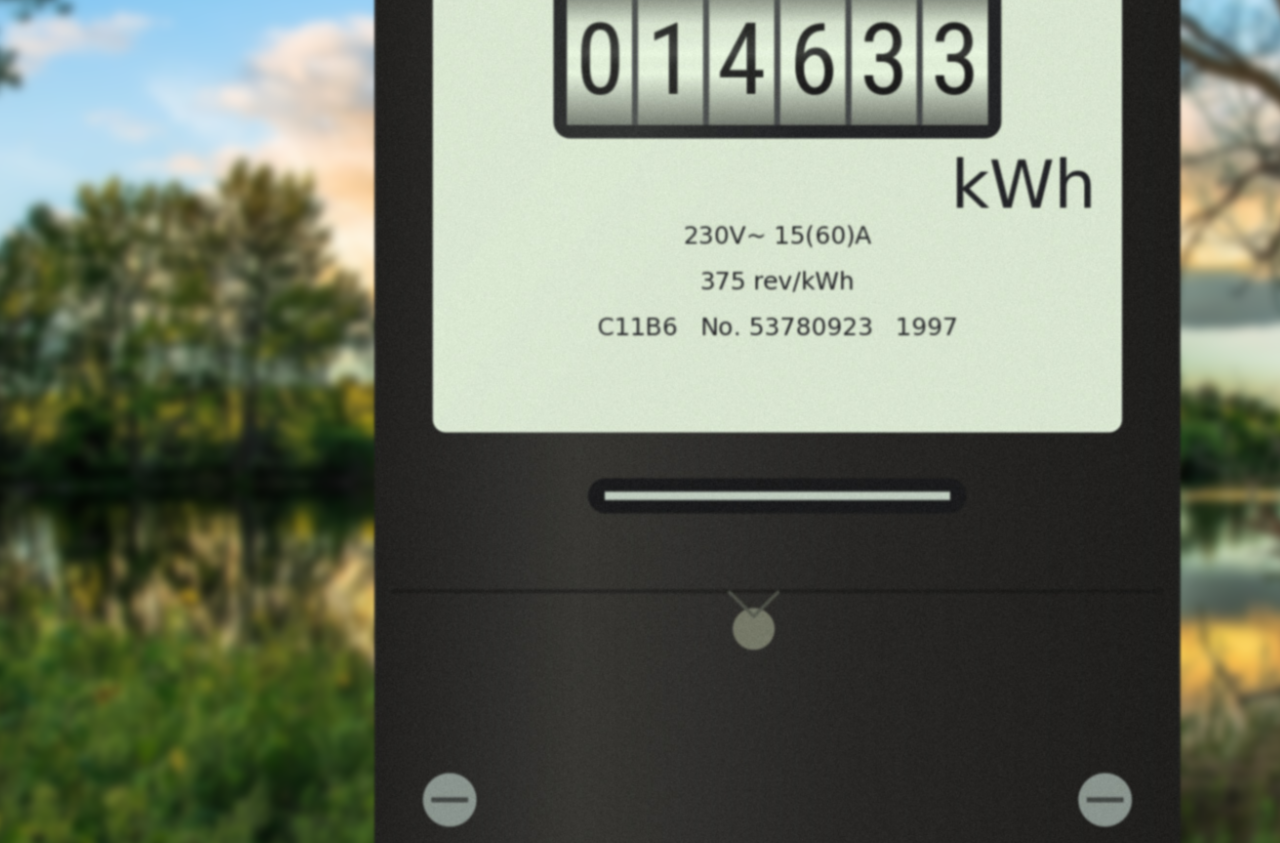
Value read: 14633,kWh
